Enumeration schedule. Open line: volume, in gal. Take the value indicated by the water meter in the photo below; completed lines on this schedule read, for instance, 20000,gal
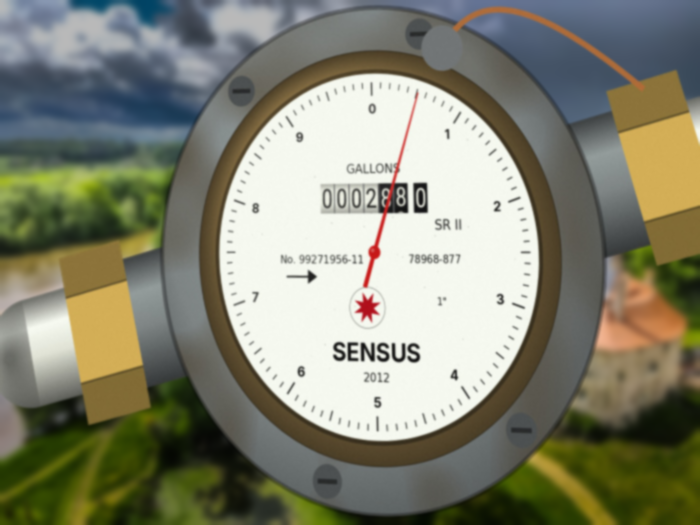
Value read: 2880.5,gal
